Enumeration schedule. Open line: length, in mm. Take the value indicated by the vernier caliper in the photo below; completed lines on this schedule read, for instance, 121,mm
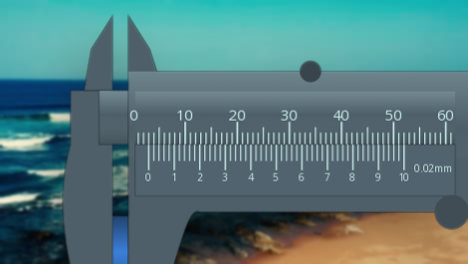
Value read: 3.0,mm
